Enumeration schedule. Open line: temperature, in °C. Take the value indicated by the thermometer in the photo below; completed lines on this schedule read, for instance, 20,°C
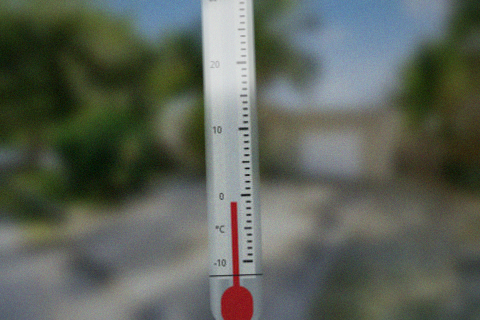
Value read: -1,°C
